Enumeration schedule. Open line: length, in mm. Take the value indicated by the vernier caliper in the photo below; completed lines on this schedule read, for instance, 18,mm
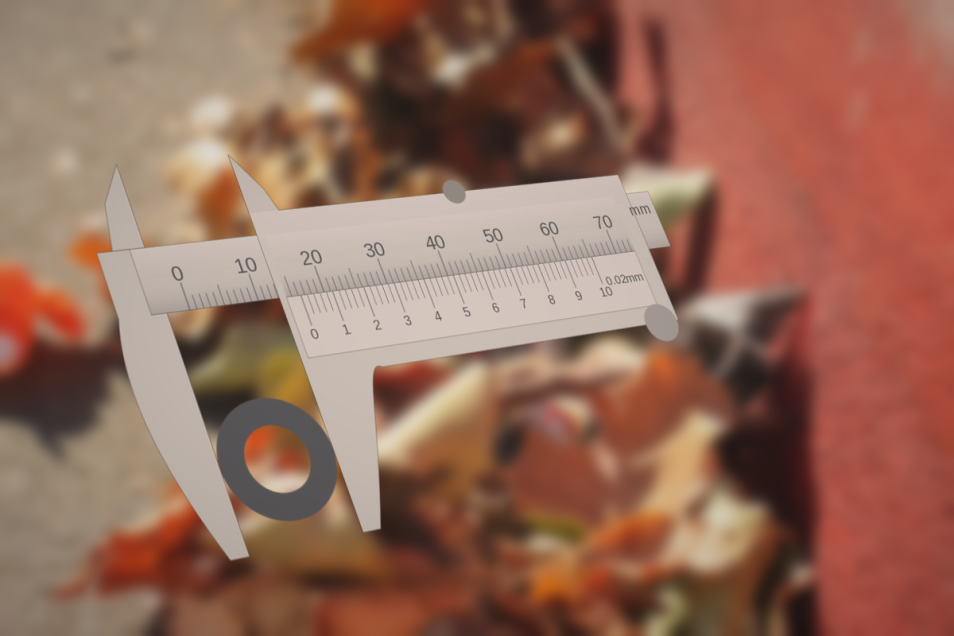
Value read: 16.4,mm
